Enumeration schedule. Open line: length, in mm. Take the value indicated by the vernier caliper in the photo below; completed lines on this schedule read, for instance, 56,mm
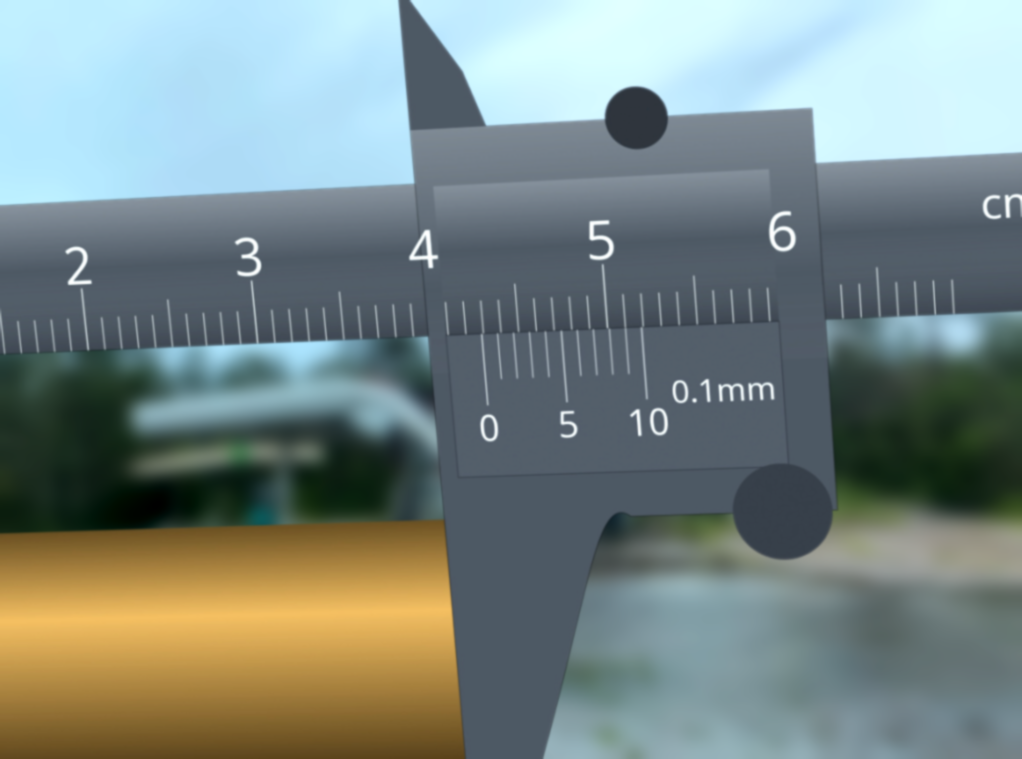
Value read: 42.9,mm
